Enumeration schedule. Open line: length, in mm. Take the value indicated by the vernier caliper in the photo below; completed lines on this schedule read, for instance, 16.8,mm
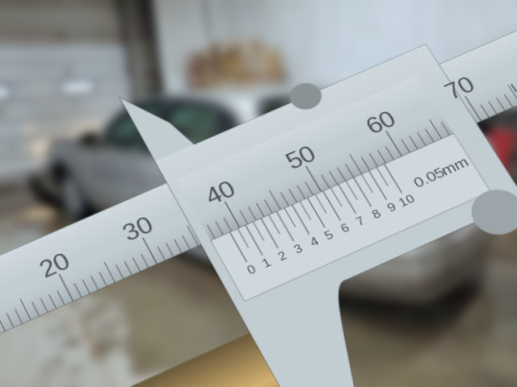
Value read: 38.8,mm
